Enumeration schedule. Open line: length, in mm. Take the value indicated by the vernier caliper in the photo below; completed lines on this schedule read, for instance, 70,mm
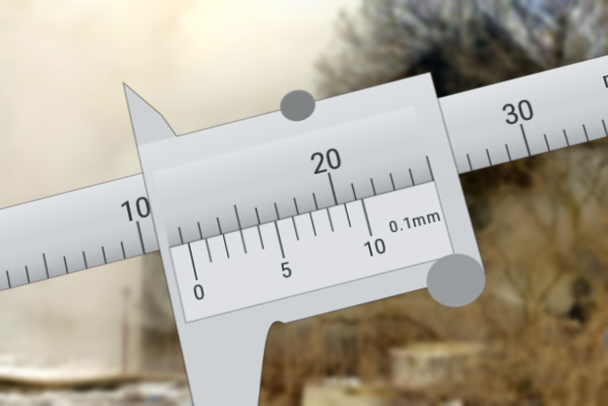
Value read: 12.3,mm
